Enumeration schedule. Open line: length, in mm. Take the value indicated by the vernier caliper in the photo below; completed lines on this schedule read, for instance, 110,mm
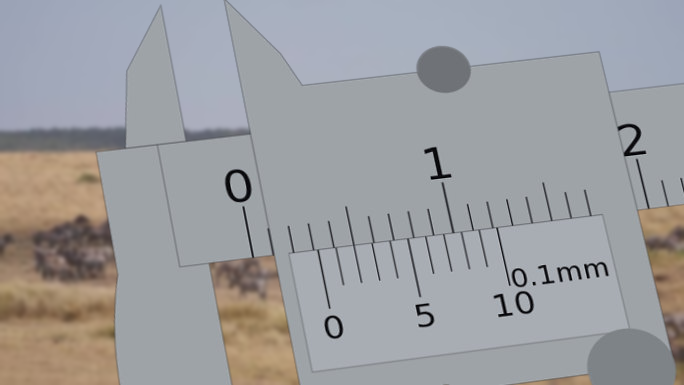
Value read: 3.2,mm
